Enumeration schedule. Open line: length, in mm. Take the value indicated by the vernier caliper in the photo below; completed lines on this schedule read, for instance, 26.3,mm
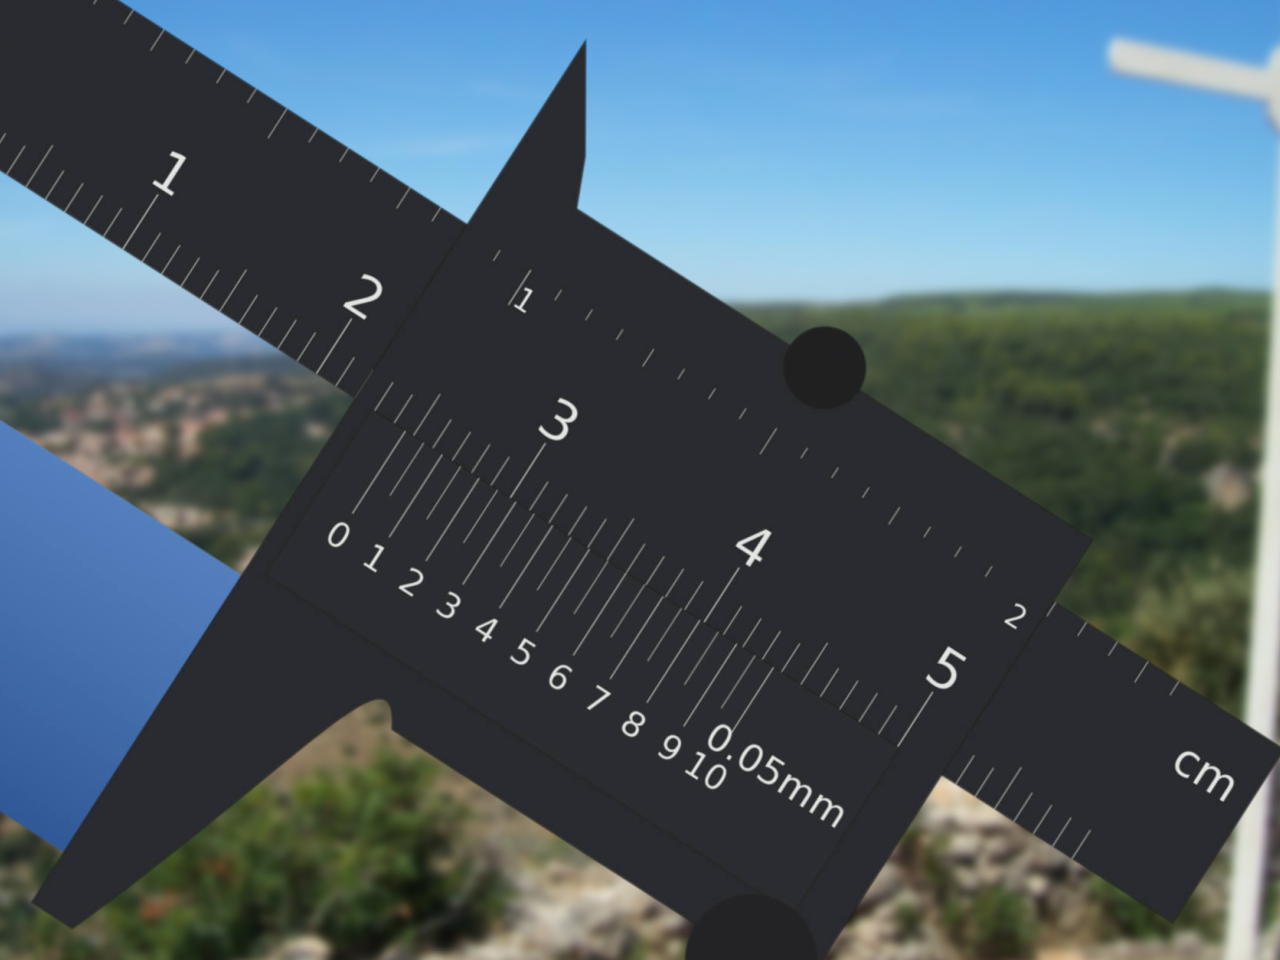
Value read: 24.6,mm
